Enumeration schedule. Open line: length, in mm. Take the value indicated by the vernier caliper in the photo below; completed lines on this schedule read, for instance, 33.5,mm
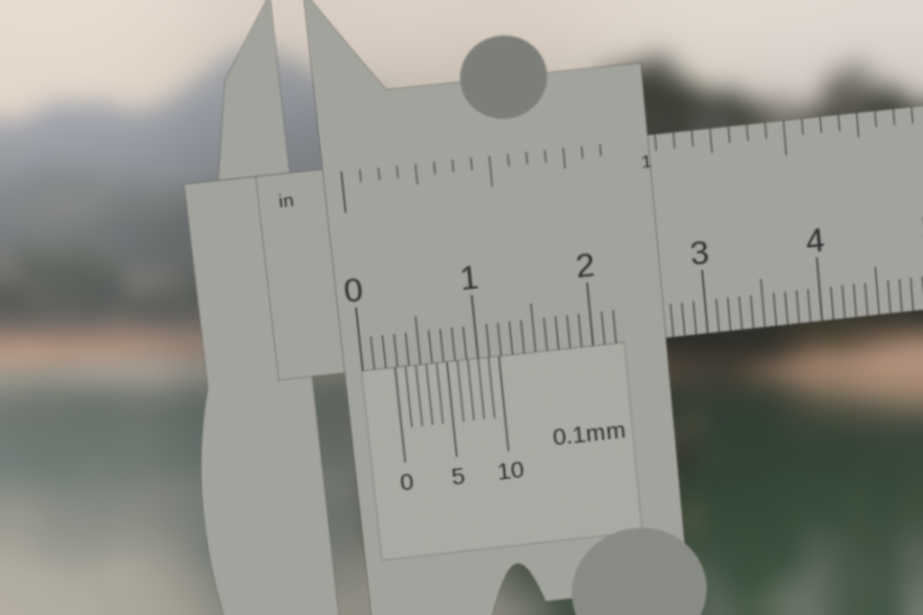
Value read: 2.8,mm
